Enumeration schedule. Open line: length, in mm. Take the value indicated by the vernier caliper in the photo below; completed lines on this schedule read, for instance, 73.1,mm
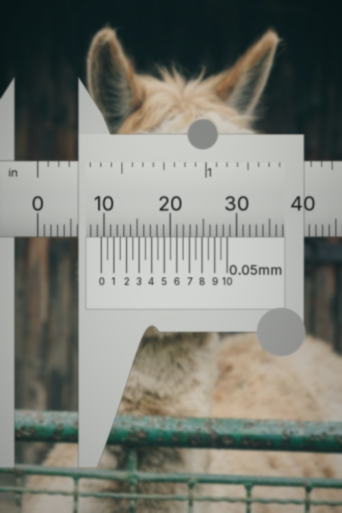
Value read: 9.6,mm
